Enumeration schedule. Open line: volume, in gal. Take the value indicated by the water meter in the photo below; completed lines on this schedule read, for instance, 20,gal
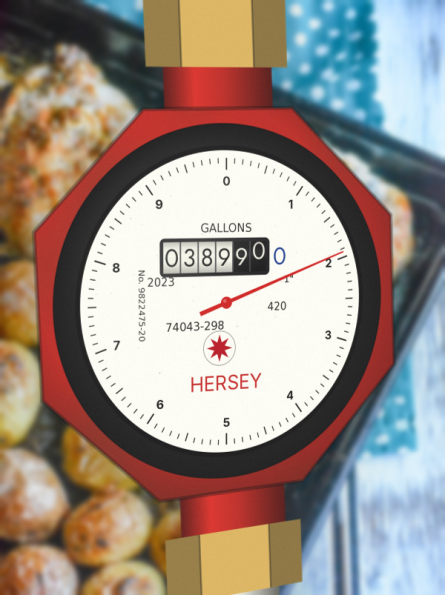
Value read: 389901.9,gal
